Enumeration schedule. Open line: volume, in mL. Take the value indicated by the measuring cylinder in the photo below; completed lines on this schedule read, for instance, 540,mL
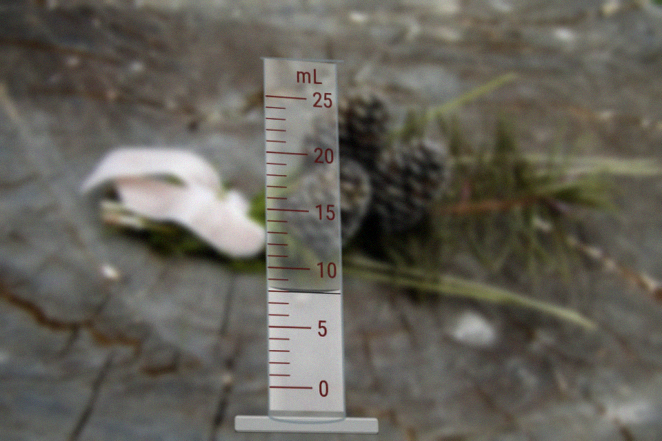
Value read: 8,mL
